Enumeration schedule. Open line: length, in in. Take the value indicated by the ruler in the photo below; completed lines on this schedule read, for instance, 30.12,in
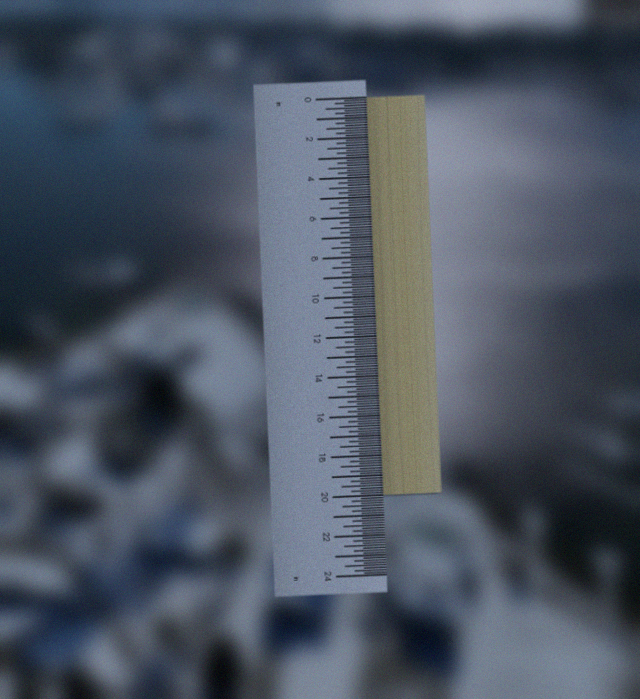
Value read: 20,in
